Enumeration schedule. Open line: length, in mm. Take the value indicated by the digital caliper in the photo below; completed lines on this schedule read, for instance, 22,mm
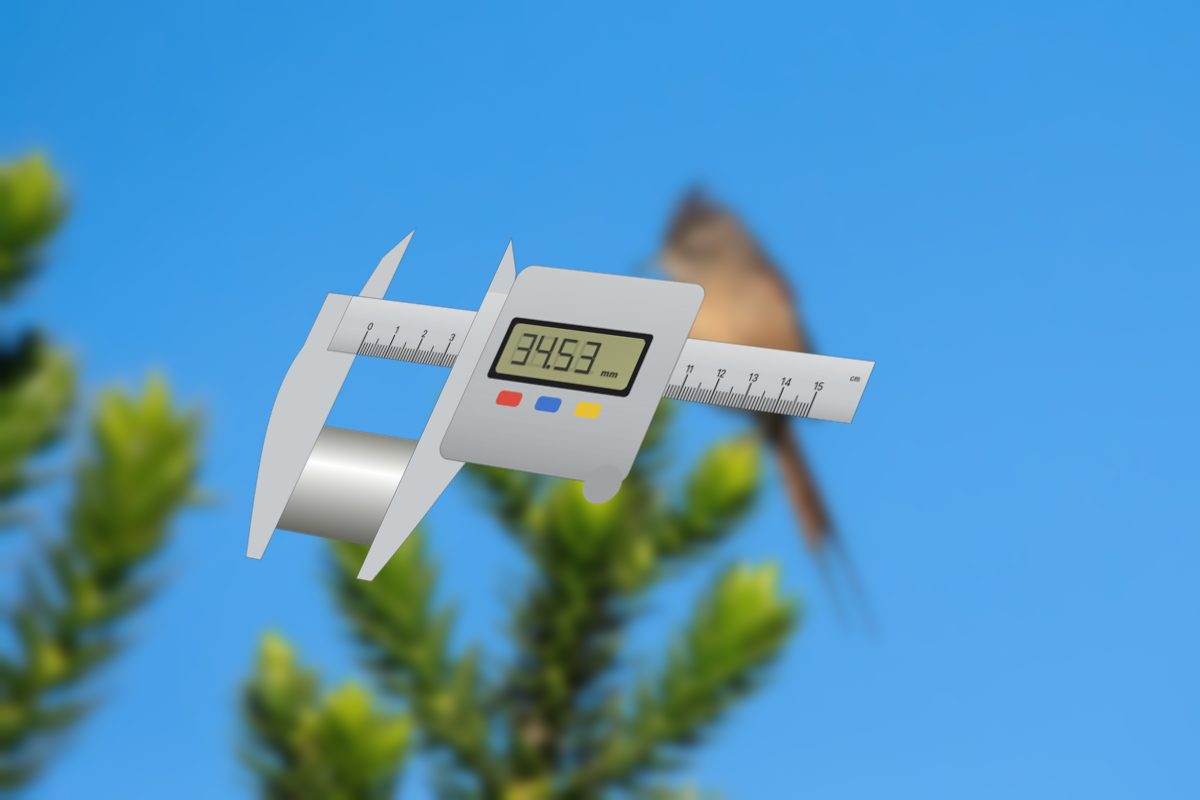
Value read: 34.53,mm
